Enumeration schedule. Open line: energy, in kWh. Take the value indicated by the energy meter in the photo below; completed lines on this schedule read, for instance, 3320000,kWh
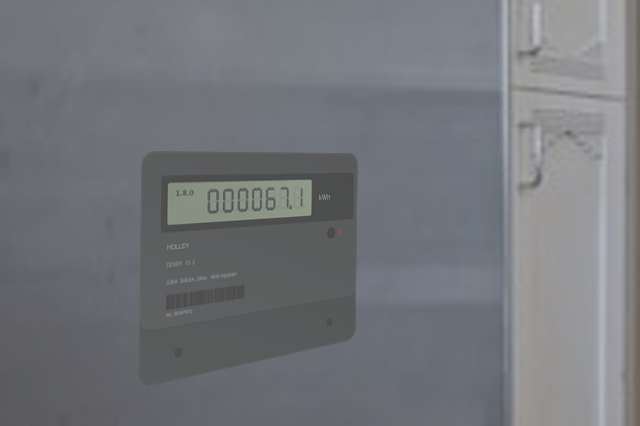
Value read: 67.1,kWh
